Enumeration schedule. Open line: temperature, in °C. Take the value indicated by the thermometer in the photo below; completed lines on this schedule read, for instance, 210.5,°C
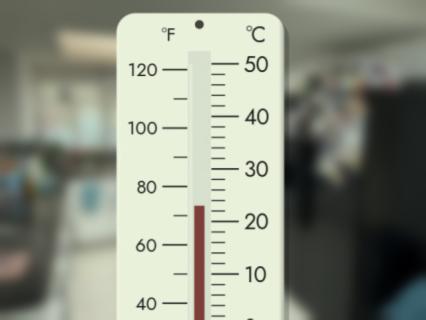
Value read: 23,°C
